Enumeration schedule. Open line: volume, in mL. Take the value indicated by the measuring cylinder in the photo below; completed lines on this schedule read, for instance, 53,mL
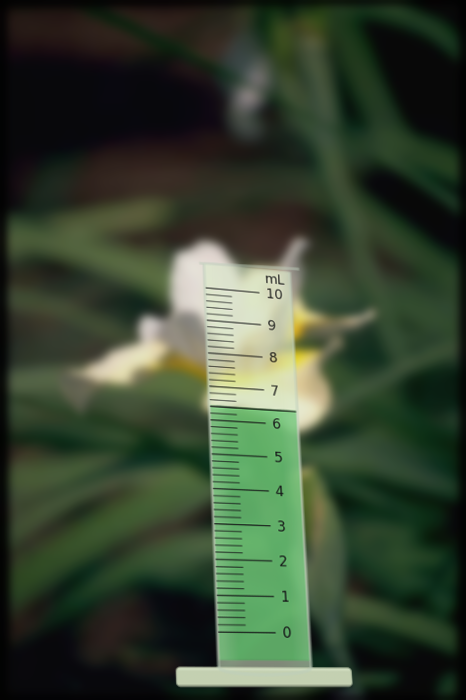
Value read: 6.4,mL
